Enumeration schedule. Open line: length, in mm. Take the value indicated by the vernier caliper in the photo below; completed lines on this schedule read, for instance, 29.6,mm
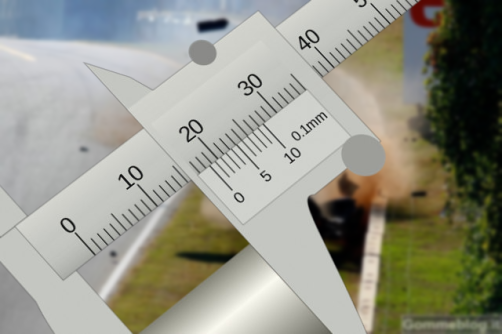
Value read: 18.6,mm
